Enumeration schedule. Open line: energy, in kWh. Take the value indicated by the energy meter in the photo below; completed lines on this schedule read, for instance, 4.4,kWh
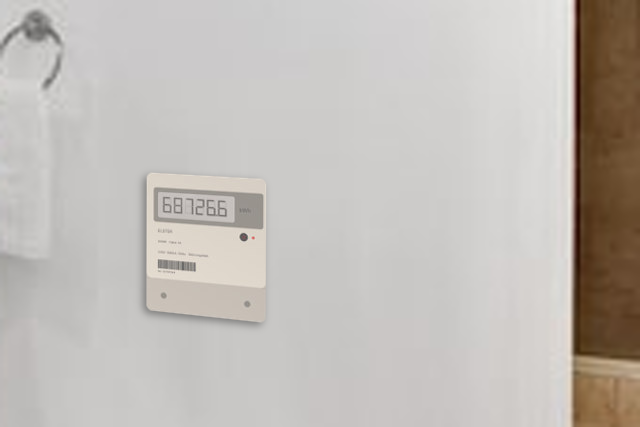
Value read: 68726.6,kWh
